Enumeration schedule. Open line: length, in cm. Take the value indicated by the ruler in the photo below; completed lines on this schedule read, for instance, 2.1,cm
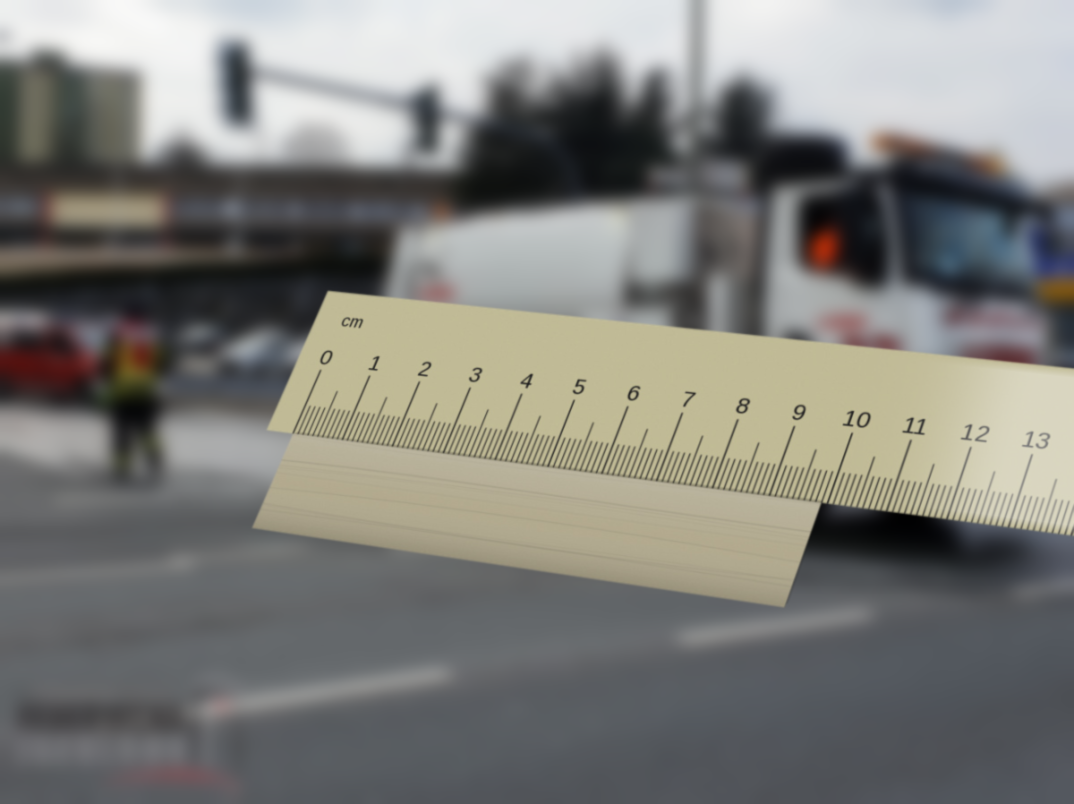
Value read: 9.9,cm
